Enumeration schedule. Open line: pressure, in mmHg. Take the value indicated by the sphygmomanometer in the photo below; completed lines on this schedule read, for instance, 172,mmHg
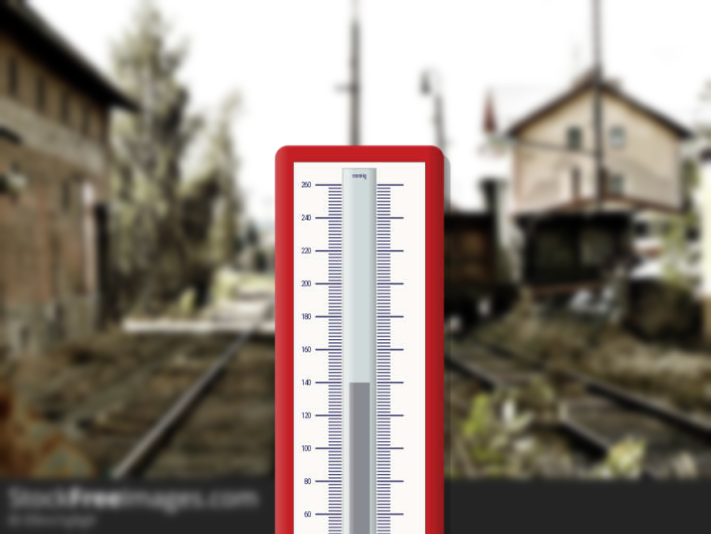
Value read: 140,mmHg
